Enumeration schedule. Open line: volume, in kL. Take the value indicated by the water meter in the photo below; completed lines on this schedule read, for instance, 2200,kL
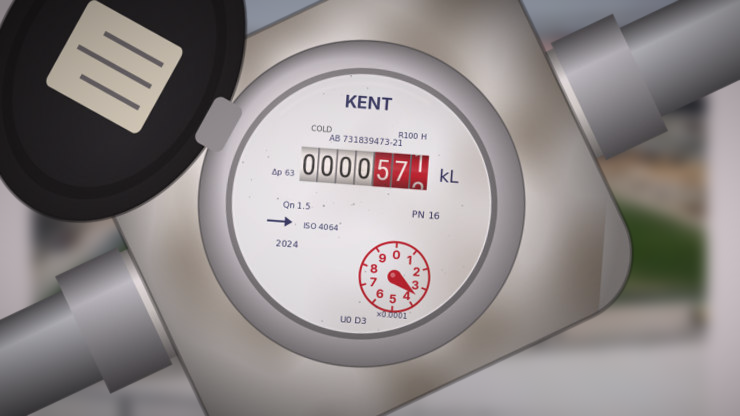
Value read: 0.5713,kL
